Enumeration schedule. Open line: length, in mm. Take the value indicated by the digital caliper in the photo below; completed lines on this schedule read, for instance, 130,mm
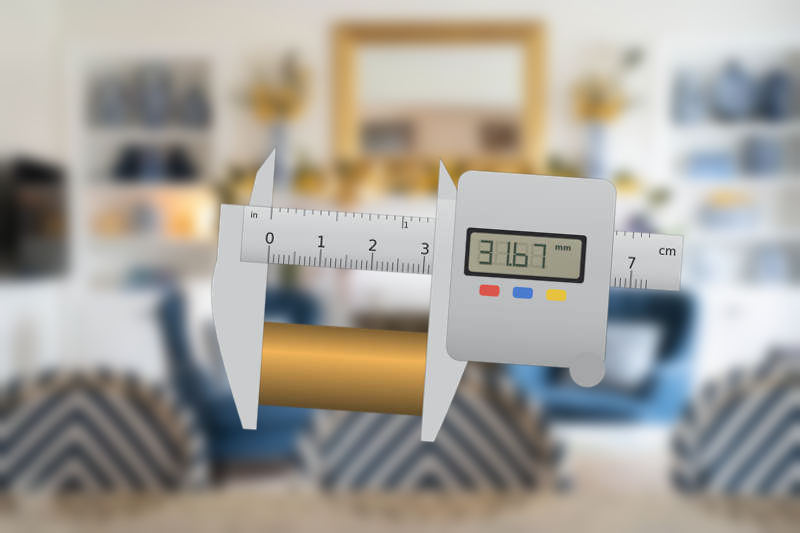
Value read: 31.67,mm
